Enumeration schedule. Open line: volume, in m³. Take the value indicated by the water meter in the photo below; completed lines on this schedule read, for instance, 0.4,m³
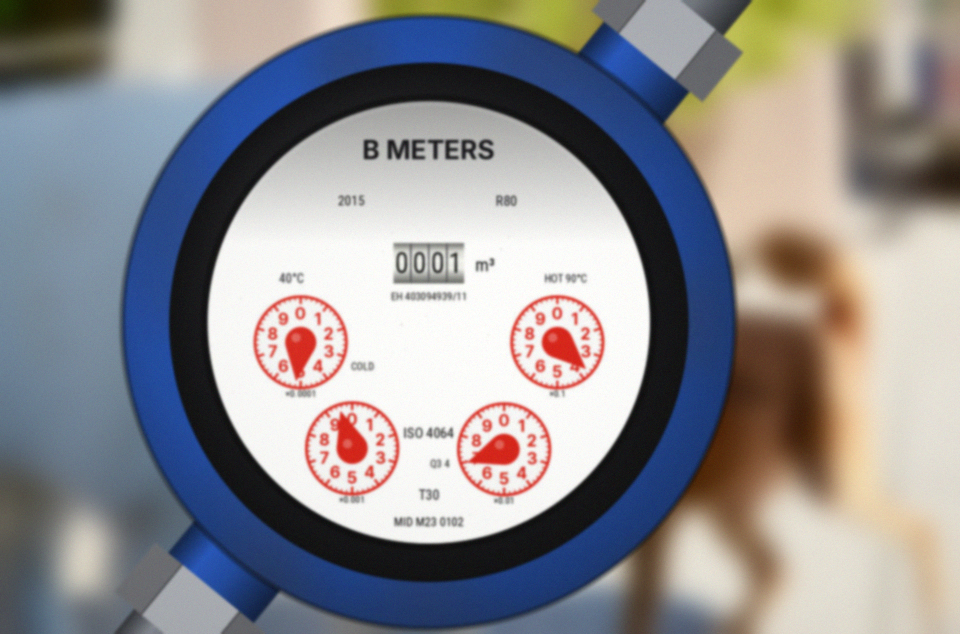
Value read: 1.3695,m³
